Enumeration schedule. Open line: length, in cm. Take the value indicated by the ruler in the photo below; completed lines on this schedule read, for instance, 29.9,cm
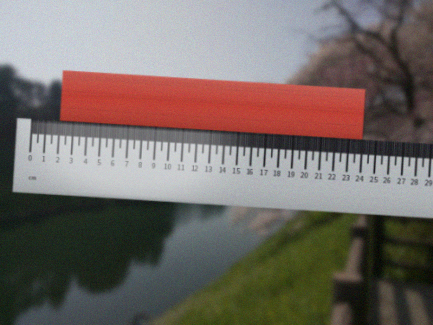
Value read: 22,cm
